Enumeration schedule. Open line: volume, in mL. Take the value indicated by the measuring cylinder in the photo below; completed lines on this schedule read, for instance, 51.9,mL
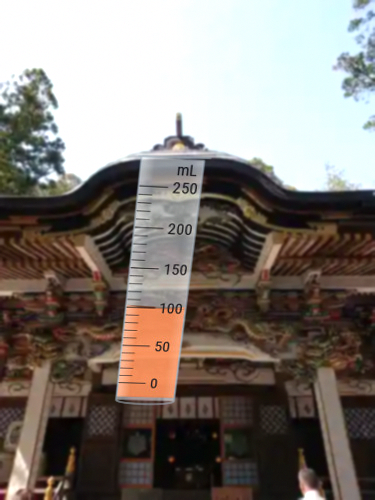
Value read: 100,mL
